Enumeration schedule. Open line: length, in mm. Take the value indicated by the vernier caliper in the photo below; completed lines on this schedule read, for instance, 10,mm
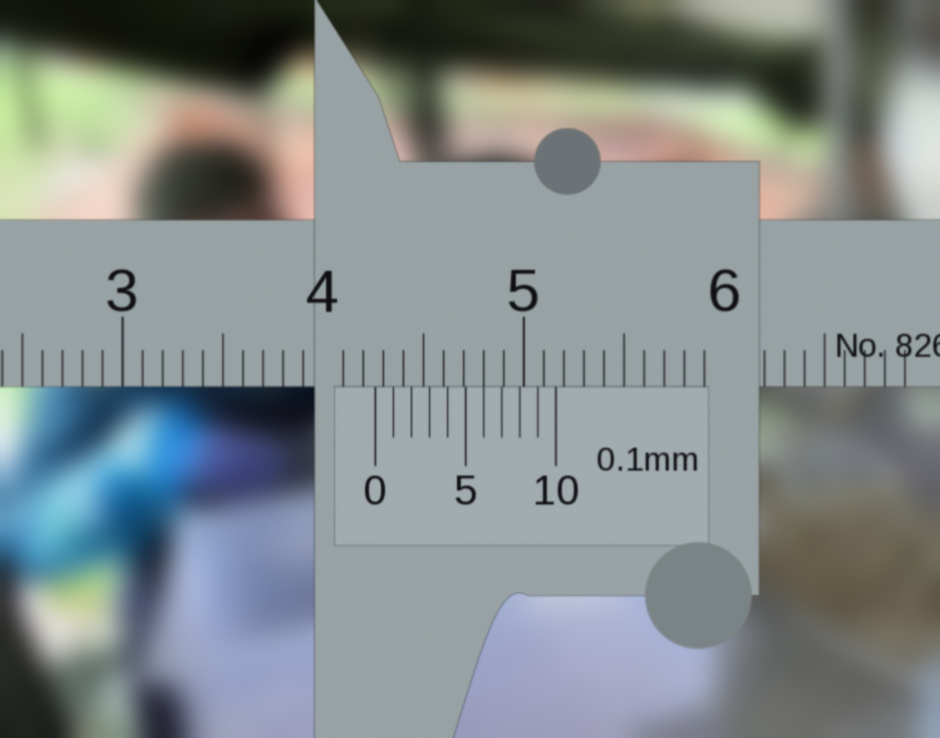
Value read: 42.6,mm
